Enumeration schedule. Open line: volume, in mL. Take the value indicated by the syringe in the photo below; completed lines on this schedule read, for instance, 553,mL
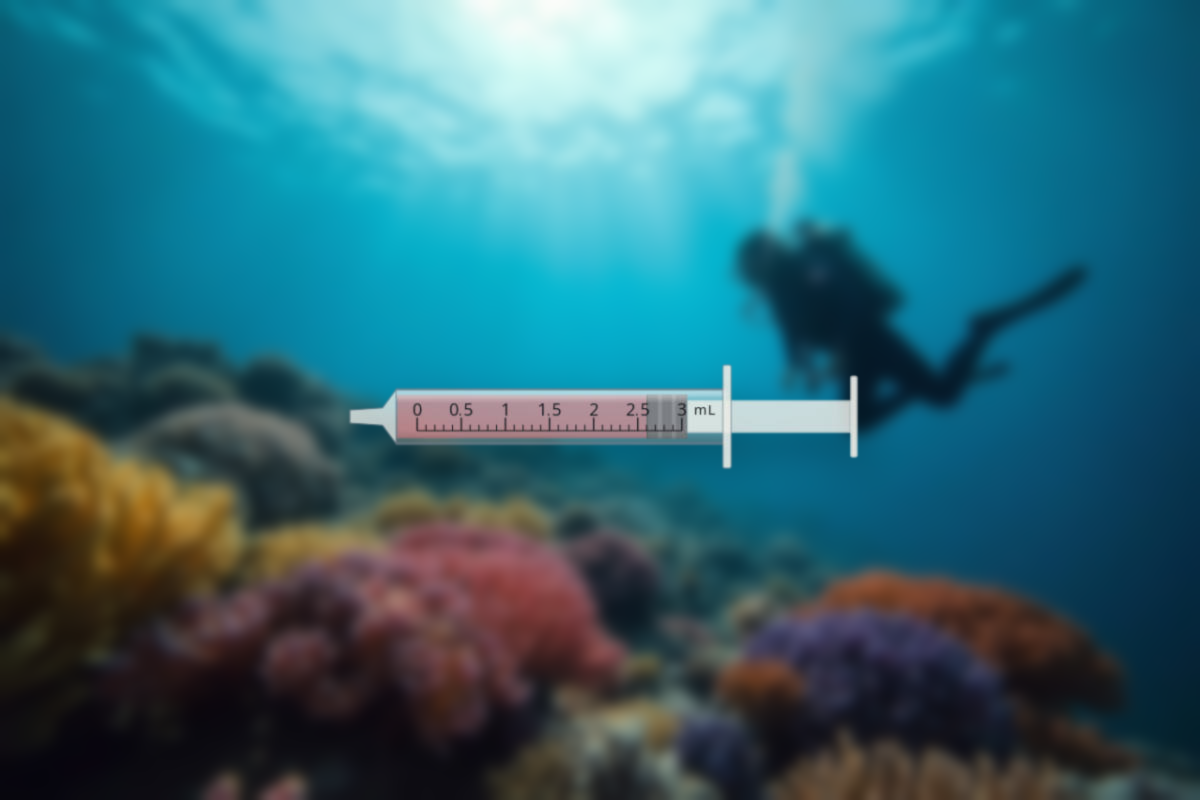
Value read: 2.6,mL
